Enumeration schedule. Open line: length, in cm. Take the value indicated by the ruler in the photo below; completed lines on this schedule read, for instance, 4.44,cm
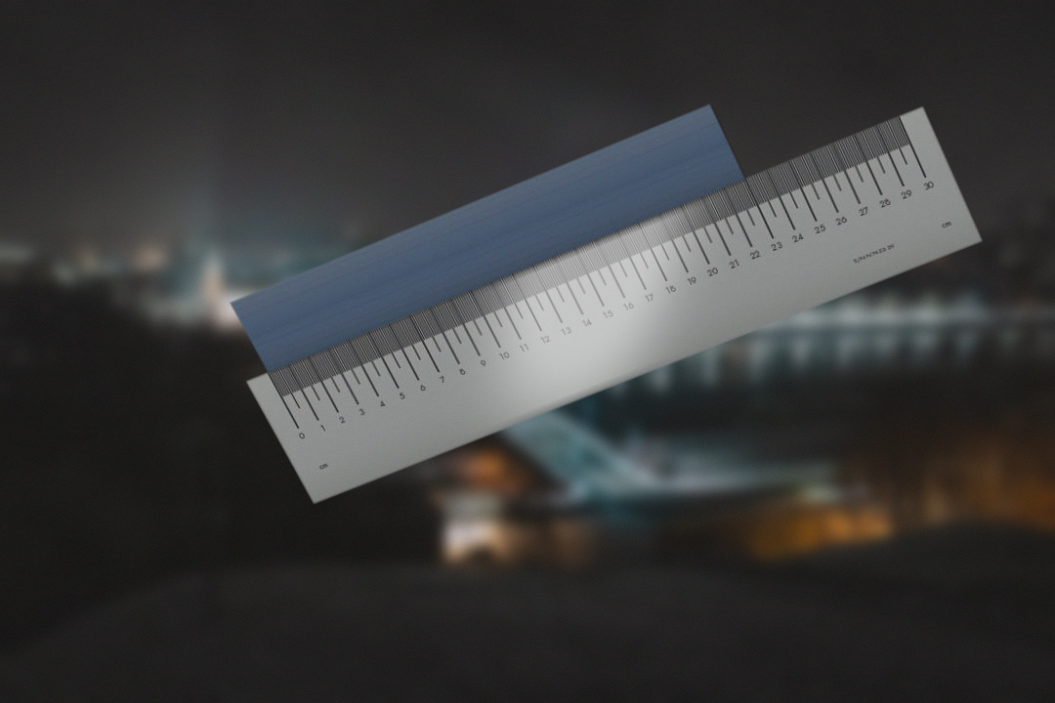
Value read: 23,cm
